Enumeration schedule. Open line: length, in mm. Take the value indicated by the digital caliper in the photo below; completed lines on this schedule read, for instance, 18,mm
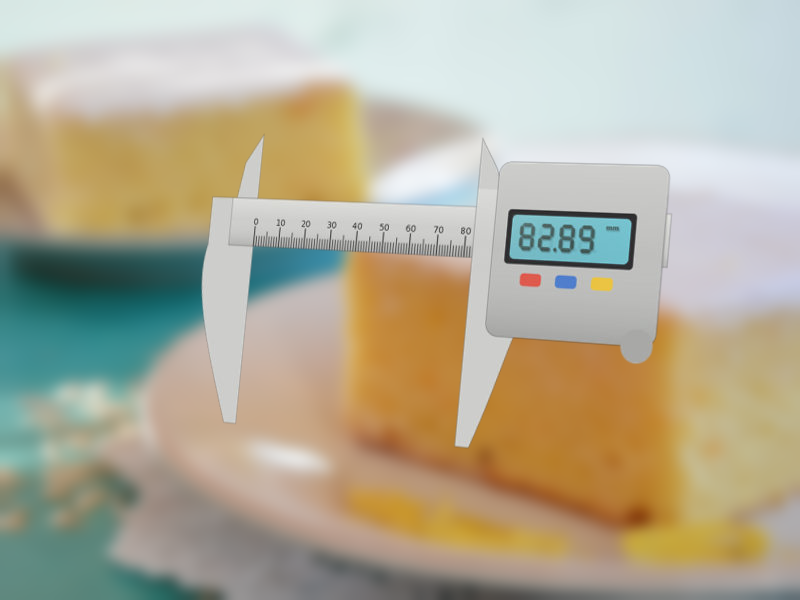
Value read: 82.89,mm
